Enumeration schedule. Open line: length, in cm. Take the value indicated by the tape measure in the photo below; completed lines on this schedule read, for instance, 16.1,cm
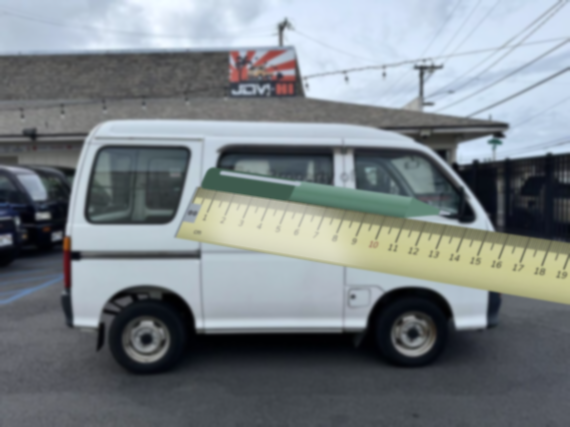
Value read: 13,cm
